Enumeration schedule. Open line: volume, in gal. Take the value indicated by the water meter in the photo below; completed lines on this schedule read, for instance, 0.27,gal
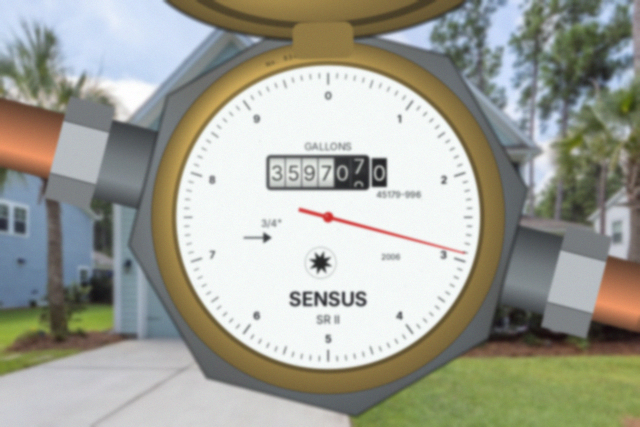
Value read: 3597072.9,gal
